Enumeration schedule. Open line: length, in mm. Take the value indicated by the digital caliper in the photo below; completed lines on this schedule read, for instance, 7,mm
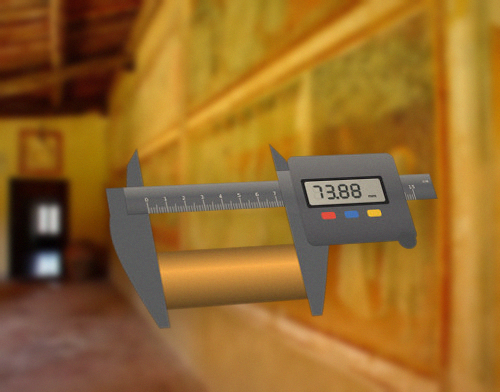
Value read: 73.88,mm
